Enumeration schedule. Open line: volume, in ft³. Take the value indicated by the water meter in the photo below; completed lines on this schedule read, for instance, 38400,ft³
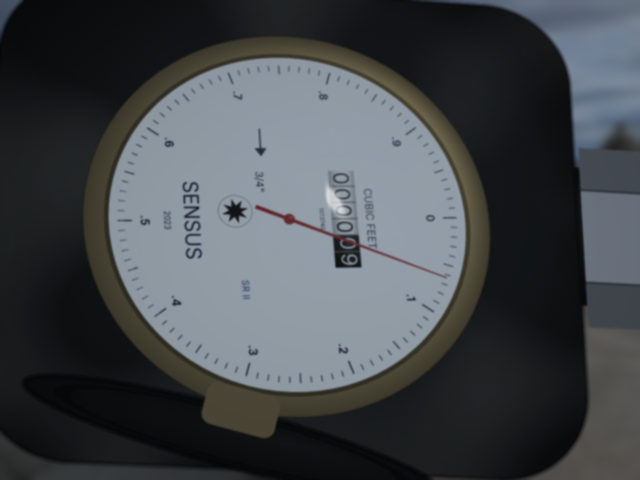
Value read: 9.06,ft³
